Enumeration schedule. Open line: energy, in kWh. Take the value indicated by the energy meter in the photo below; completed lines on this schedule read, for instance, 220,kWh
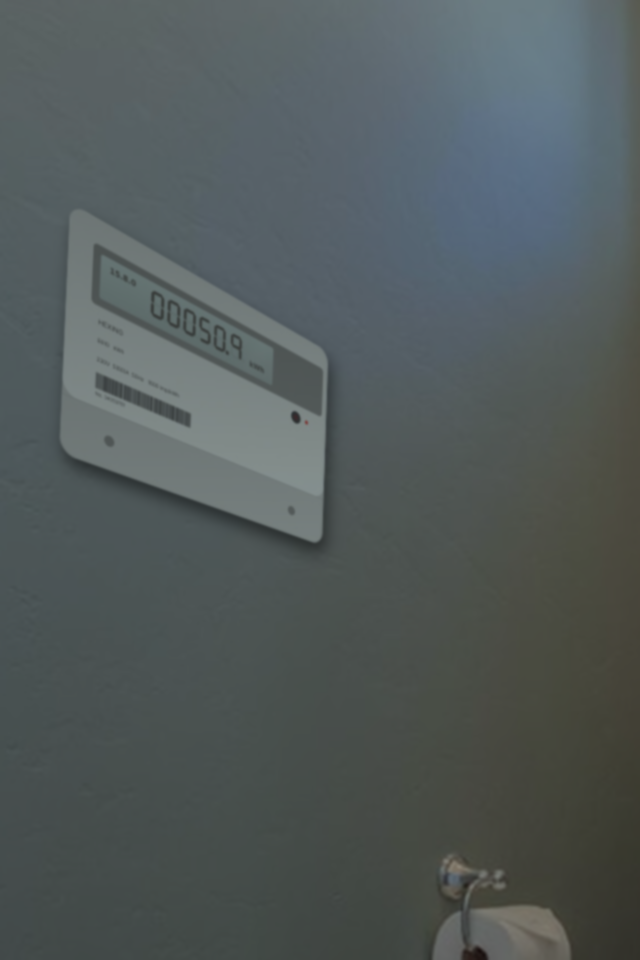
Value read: 50.9,kWh
